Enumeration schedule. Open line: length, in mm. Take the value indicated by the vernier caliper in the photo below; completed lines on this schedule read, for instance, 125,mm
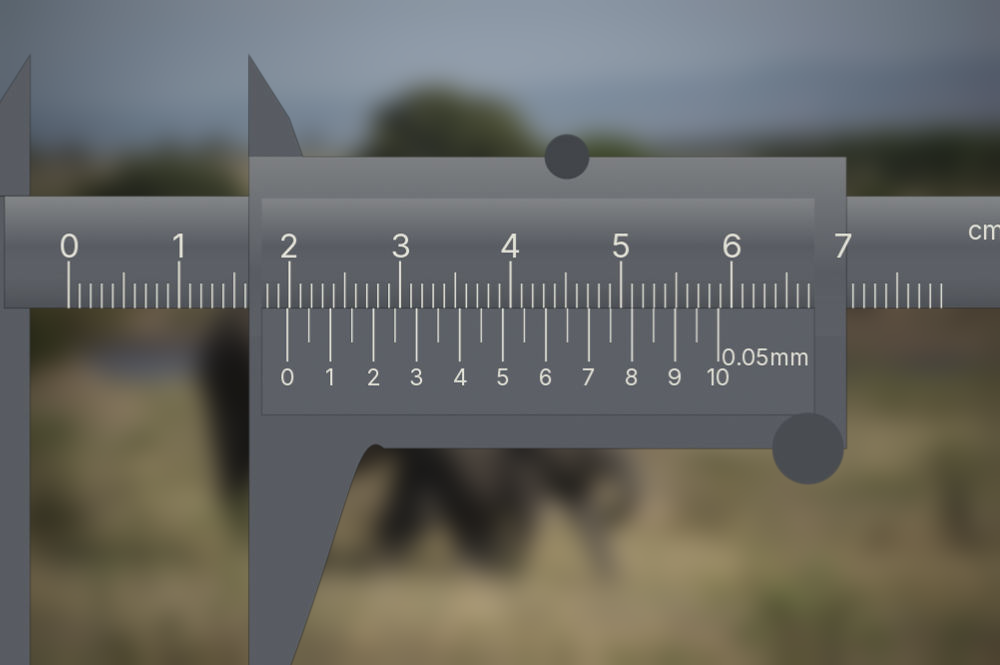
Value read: 19.8,mm
